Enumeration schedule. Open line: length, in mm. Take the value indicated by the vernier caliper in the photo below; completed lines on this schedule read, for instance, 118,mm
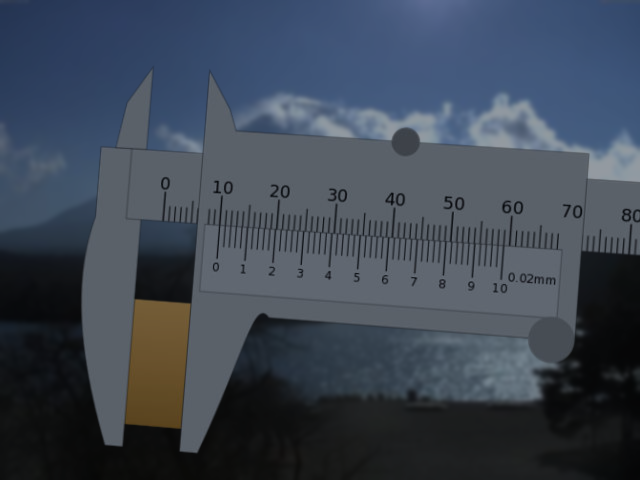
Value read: 10.0,mm
